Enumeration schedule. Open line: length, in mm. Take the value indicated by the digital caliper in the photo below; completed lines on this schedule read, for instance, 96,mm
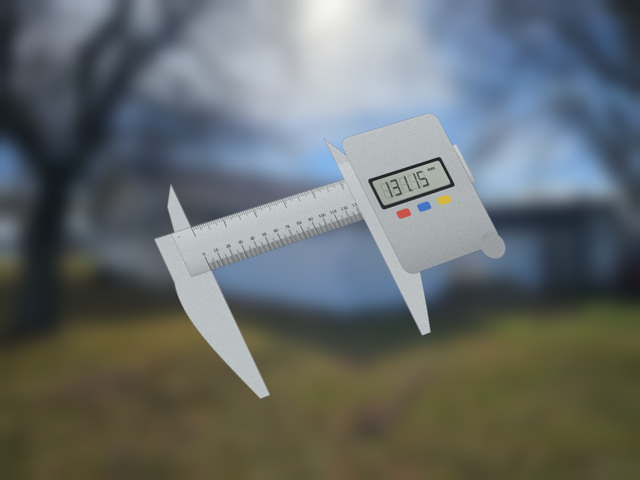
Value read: 131.15,mm
